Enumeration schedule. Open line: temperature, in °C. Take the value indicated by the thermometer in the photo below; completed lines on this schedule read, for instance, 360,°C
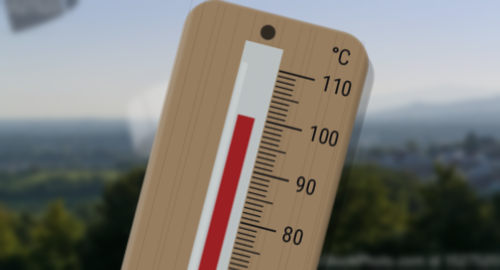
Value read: 100,°C
